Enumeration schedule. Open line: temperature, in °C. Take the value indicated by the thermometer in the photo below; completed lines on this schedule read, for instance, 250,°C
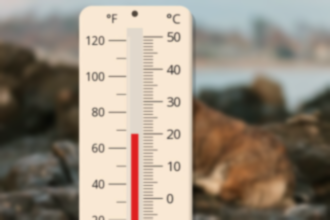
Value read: 20,°C
